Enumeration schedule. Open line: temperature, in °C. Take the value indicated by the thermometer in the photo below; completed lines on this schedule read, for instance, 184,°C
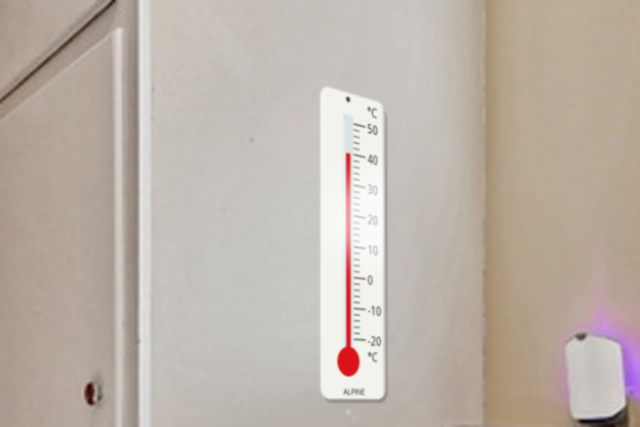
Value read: 40,°C
